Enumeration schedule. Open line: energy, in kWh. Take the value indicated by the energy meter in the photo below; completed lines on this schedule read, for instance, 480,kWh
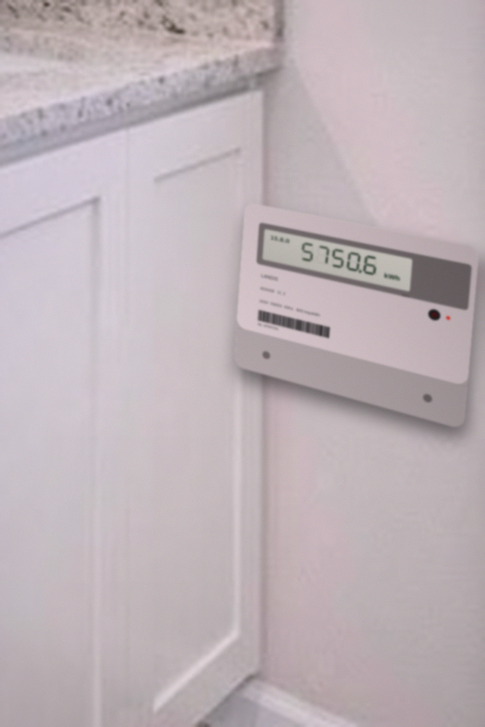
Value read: 5750.6,kWh
